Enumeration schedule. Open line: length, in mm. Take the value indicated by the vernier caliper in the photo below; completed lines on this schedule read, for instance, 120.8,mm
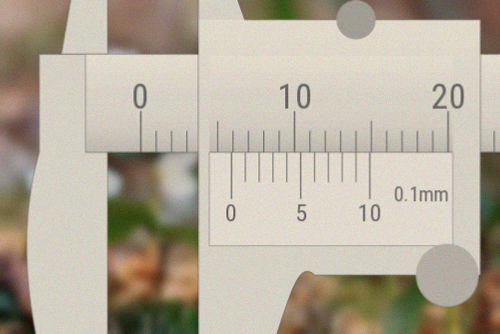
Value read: 5.9,mm
